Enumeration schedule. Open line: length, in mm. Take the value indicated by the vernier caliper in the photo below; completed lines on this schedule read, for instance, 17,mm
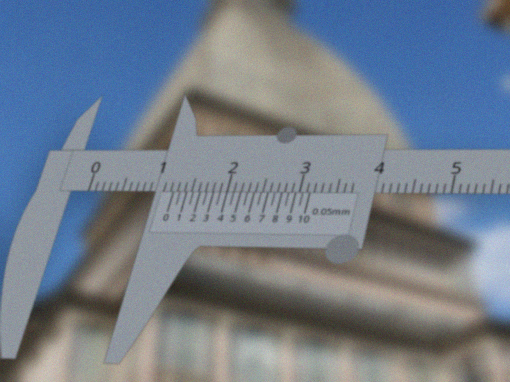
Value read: 12.4,mm
